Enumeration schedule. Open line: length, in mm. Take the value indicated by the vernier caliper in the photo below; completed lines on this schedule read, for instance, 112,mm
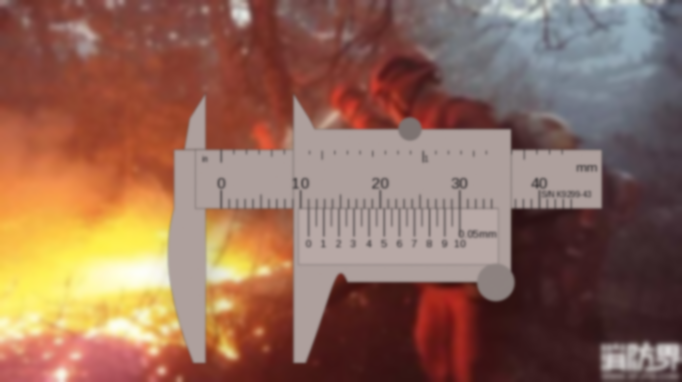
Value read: 11.0,mm
